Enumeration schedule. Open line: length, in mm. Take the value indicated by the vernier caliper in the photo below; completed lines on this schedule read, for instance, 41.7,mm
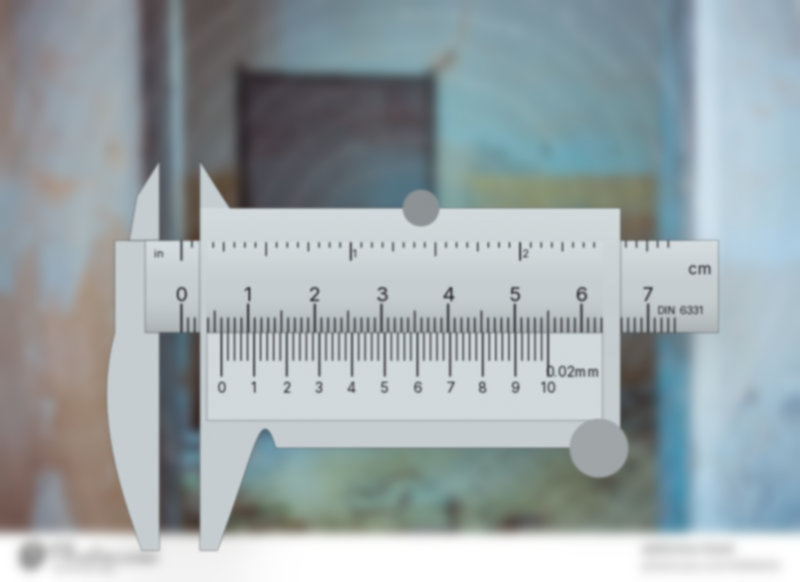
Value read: 6.0,mm
